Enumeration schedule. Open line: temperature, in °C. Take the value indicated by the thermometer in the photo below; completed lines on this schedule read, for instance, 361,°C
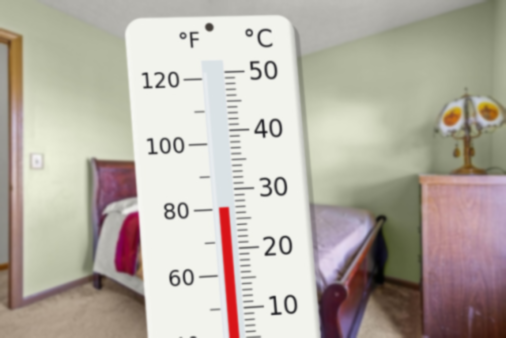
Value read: 27,°C
